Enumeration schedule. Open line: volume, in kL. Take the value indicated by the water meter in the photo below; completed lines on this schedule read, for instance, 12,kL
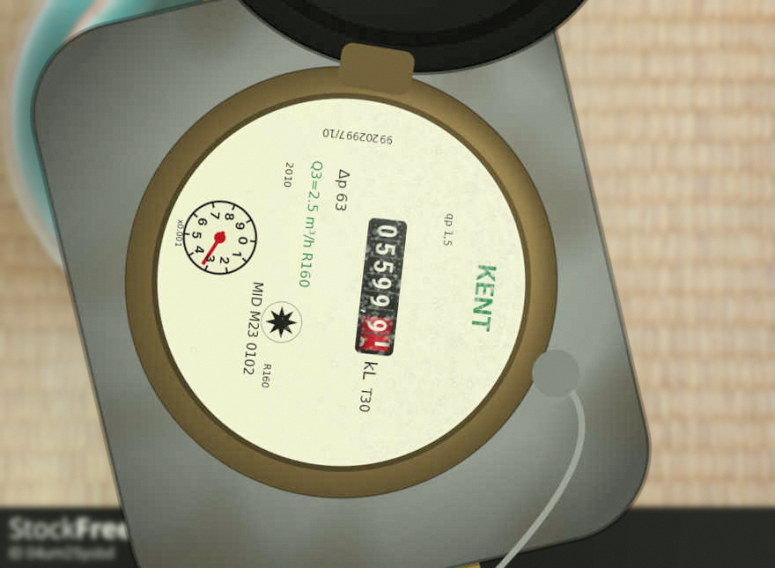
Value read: 5599.913,kL
